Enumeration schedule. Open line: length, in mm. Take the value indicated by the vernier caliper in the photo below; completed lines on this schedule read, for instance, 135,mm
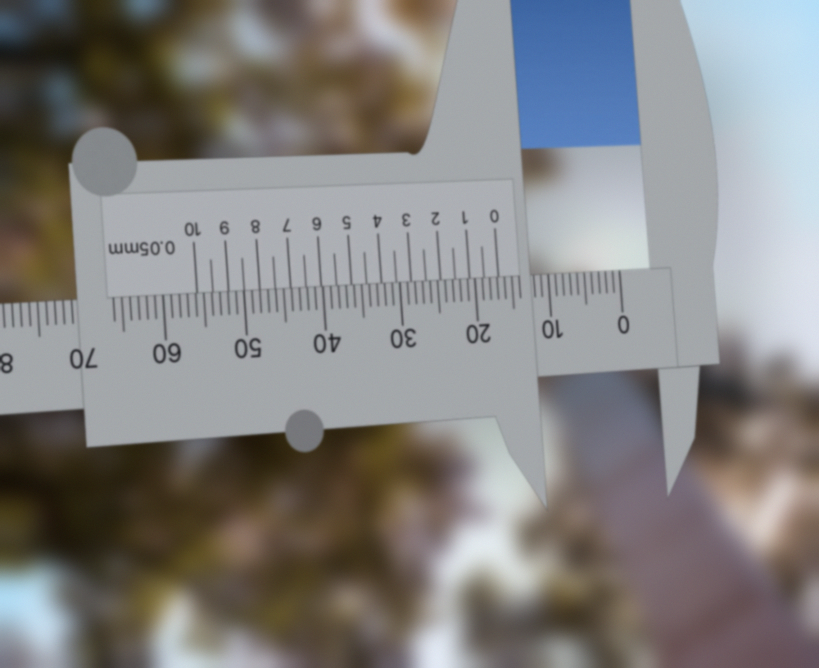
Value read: 16.8,mm
